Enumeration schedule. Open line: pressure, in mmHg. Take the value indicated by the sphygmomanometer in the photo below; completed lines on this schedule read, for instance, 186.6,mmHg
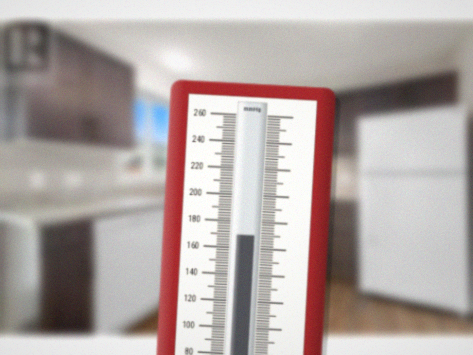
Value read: 170,mmHg
